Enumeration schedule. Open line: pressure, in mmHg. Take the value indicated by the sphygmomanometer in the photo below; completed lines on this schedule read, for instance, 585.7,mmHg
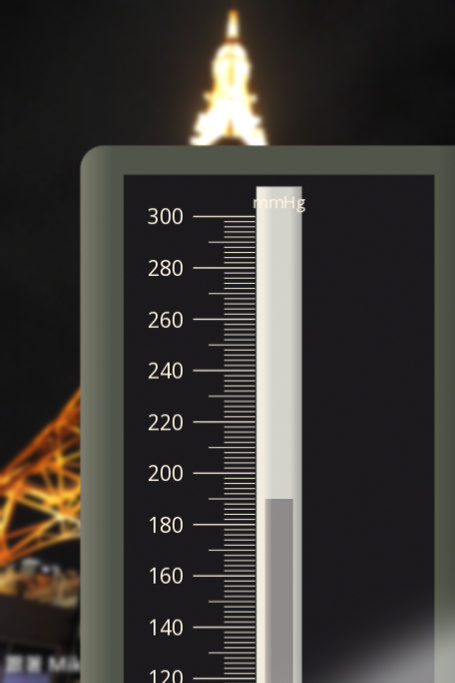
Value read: 190,mmHg
